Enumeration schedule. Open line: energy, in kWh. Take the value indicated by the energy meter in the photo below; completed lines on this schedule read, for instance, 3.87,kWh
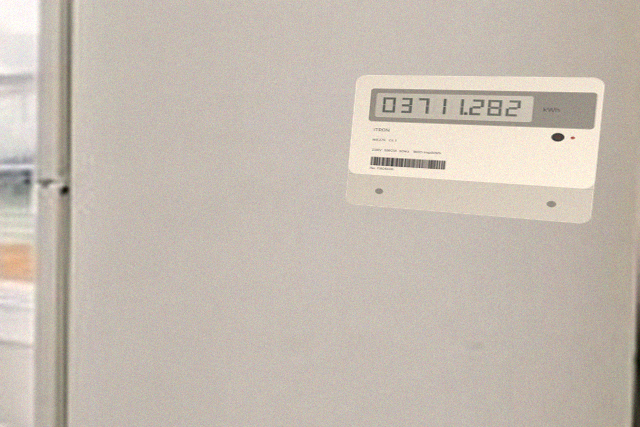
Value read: 3711.282,kWh
